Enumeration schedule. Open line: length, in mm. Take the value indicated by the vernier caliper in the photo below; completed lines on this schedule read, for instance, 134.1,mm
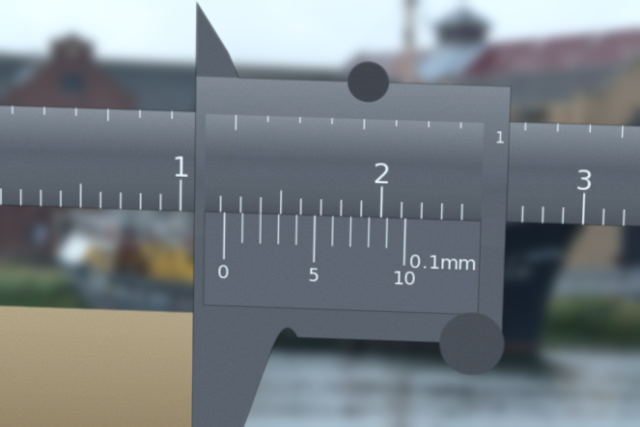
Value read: 12.2,mm
